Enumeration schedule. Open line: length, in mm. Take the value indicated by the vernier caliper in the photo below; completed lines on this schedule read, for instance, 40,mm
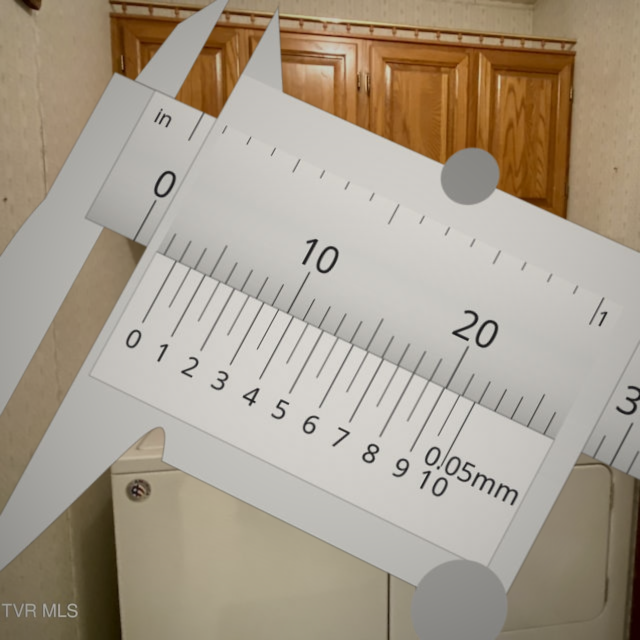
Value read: 2.8,mm
